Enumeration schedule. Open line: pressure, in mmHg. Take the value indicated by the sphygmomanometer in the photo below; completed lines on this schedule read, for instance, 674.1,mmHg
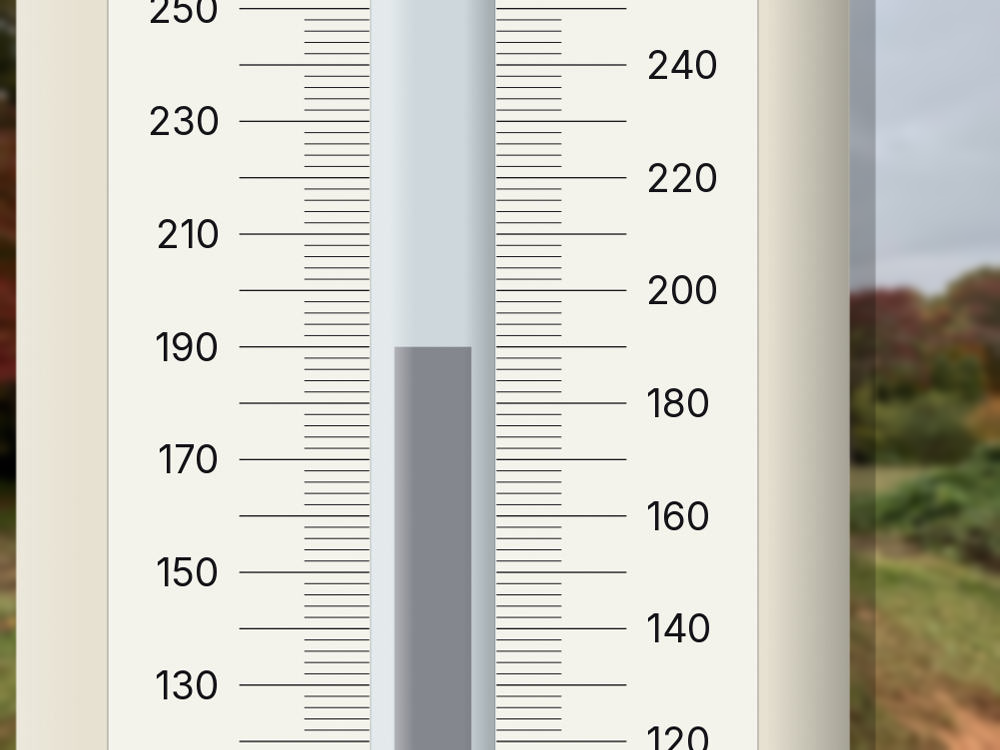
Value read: 190,mmHg
